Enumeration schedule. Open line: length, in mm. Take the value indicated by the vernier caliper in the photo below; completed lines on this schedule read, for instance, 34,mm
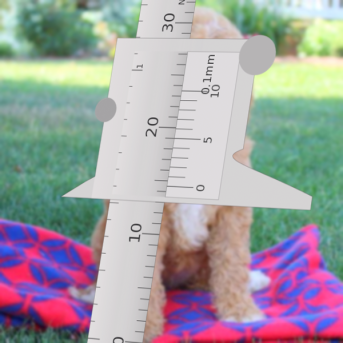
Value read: 14.5,mm
